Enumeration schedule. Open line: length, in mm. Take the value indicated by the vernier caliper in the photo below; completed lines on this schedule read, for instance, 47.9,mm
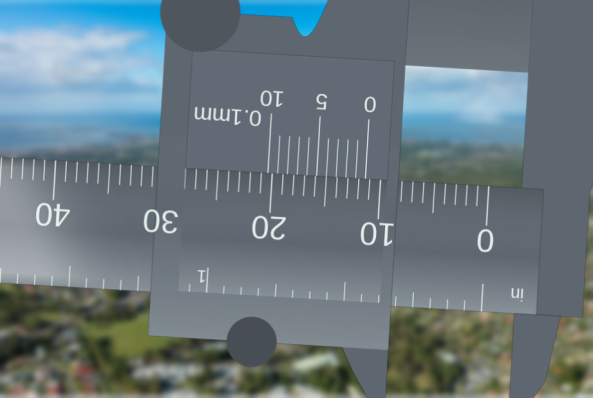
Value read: 11.4,mm
